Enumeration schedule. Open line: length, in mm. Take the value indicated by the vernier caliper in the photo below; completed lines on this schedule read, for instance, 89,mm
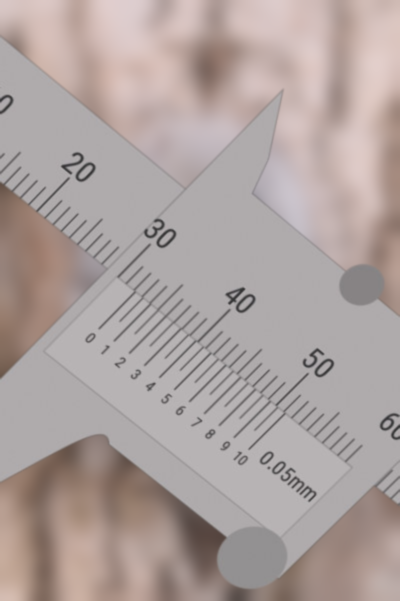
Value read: 32.2,mm
